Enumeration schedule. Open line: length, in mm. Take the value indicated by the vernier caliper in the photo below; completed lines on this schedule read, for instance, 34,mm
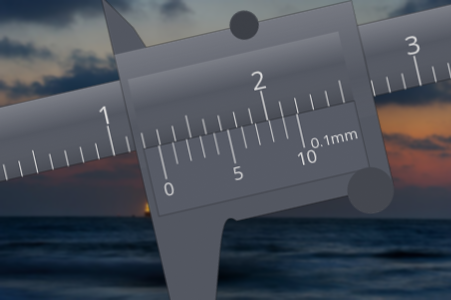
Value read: 12.9,mm
